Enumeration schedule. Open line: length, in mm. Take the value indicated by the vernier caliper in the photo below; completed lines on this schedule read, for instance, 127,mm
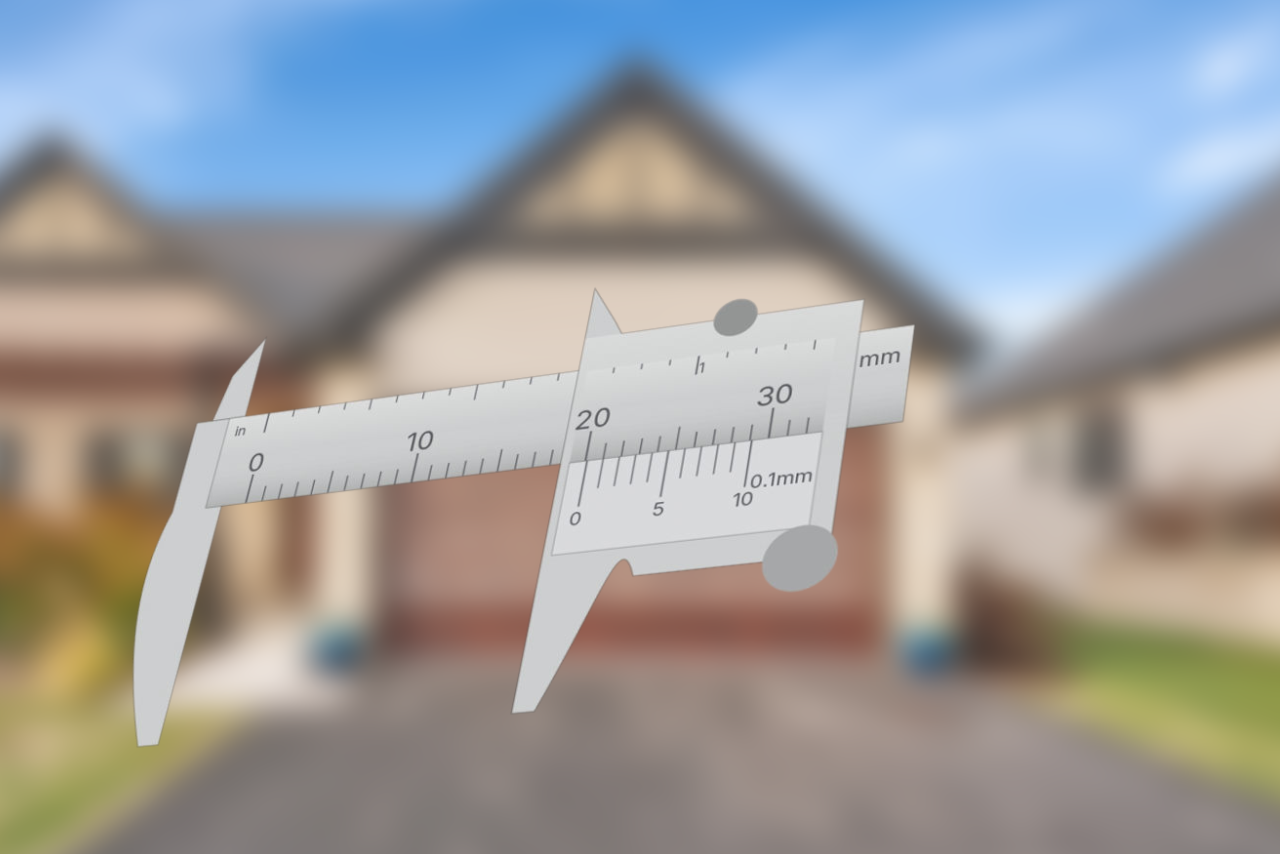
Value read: 20.1,mm
